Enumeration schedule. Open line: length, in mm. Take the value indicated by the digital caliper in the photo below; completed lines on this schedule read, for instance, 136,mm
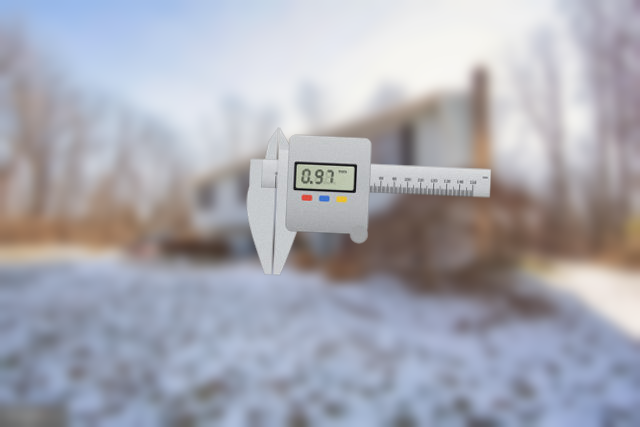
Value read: 0.97,mm
